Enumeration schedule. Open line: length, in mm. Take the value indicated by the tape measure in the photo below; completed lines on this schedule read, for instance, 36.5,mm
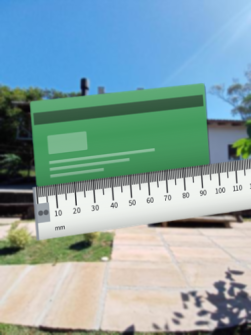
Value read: 95,mm
